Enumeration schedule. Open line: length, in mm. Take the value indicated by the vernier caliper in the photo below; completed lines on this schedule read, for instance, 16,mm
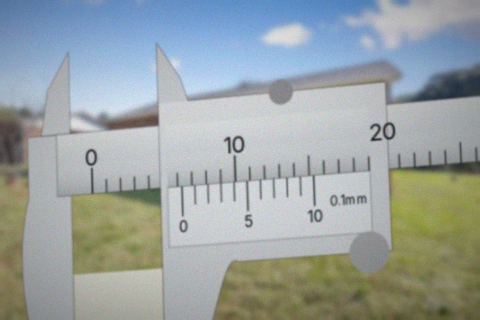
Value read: 6.3,mm
